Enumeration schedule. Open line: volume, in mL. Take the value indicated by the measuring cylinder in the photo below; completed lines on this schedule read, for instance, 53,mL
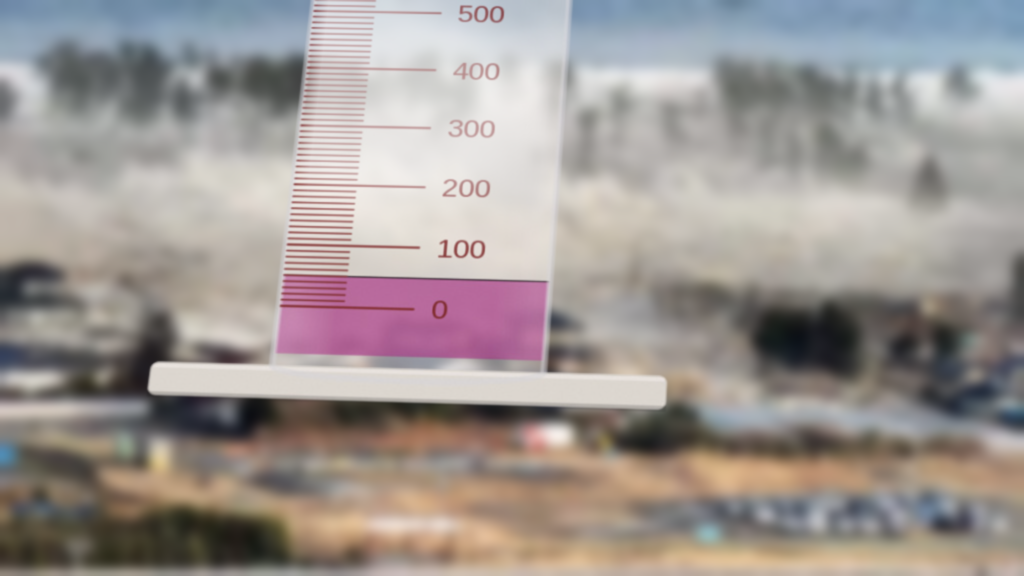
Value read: 50,mL
